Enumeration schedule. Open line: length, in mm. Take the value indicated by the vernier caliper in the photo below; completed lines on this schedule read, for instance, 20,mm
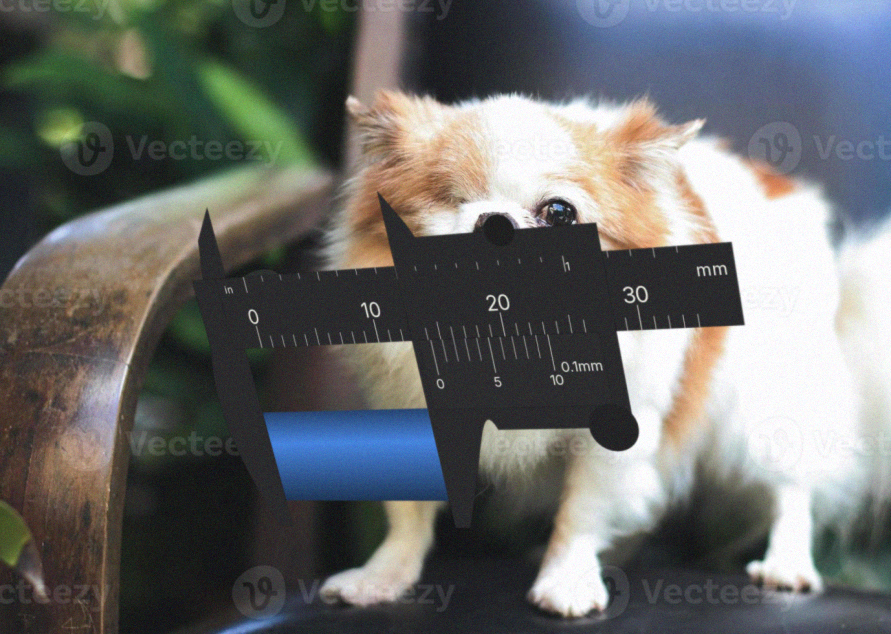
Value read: 14.2,mm
